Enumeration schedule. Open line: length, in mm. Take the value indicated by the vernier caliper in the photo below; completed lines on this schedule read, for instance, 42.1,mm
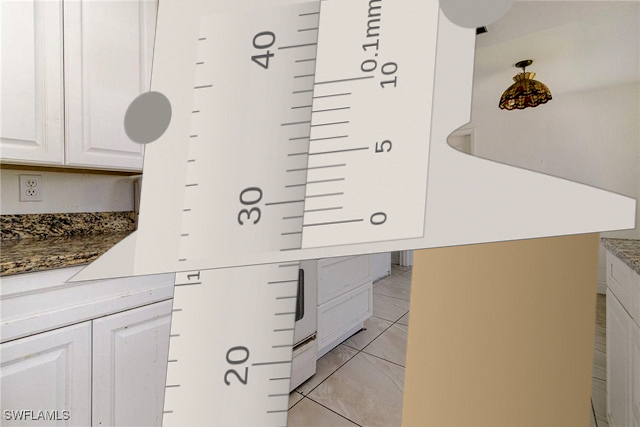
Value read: 28.4,mm
